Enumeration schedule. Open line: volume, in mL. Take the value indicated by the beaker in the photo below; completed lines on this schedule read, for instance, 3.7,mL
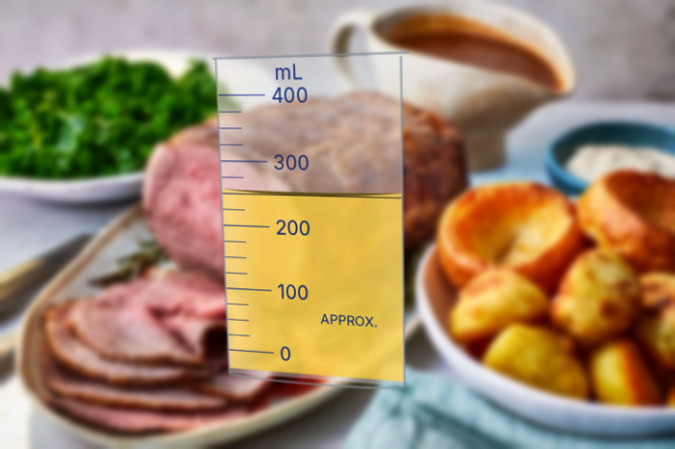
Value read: 250,mL
